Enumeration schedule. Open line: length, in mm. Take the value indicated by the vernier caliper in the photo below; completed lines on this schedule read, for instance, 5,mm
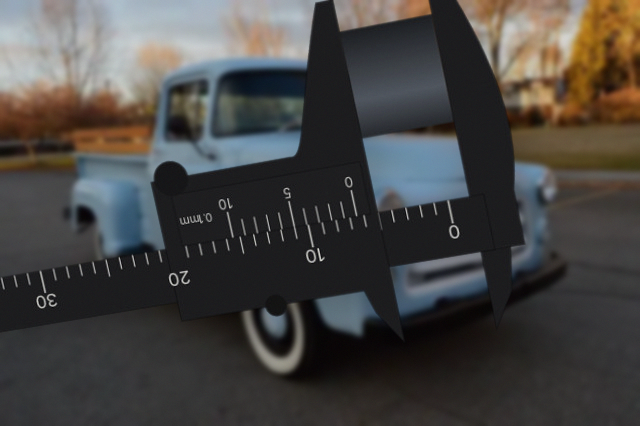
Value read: 6.5,mm
